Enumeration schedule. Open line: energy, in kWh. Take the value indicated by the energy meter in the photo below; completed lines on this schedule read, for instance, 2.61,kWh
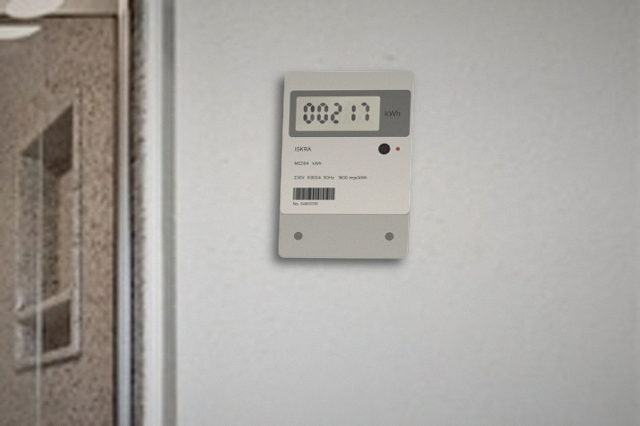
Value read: 217,kWh
